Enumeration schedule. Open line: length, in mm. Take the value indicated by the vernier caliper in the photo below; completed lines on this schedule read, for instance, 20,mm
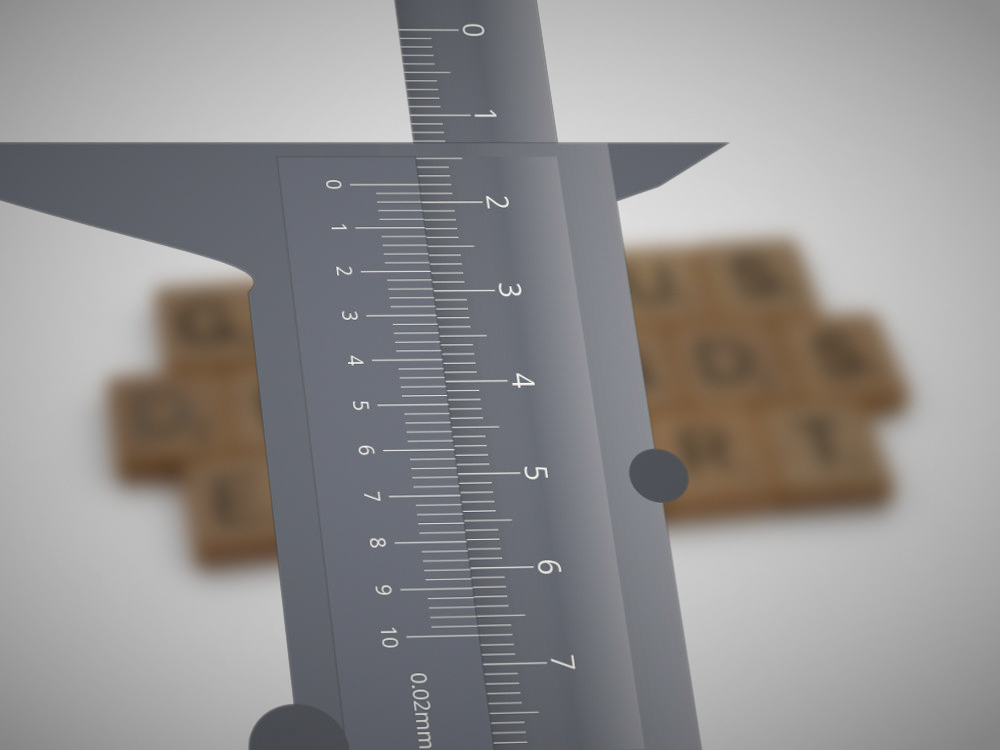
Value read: 18.0,mm
